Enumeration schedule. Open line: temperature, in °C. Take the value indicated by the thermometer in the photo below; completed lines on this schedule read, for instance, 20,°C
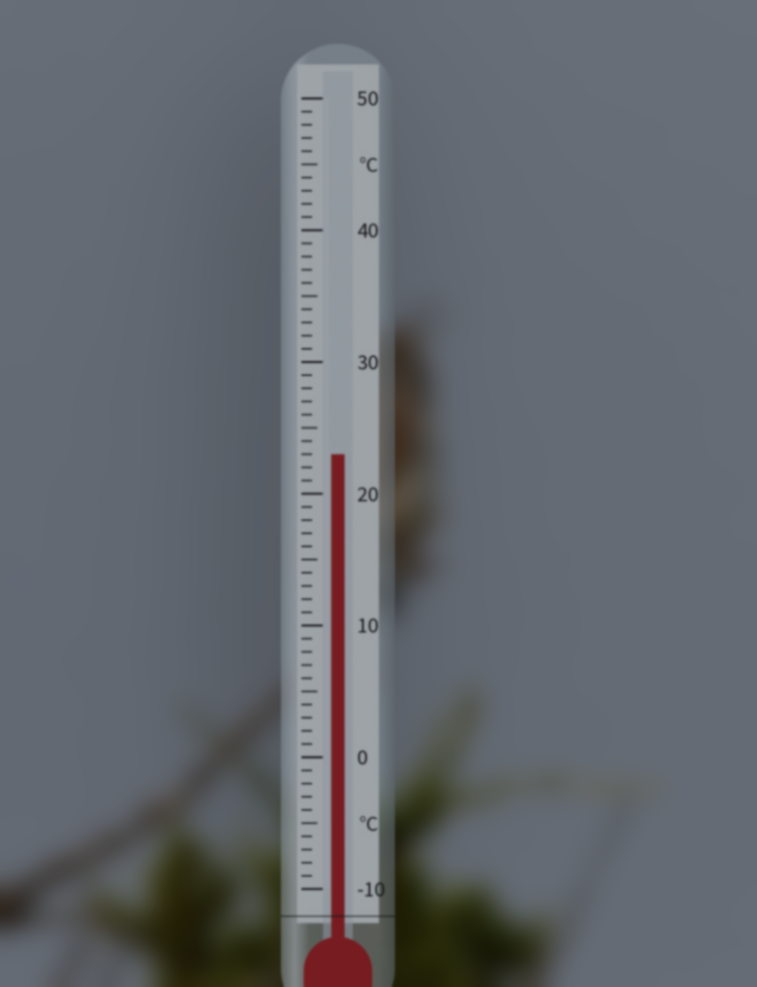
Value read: 23,°C
